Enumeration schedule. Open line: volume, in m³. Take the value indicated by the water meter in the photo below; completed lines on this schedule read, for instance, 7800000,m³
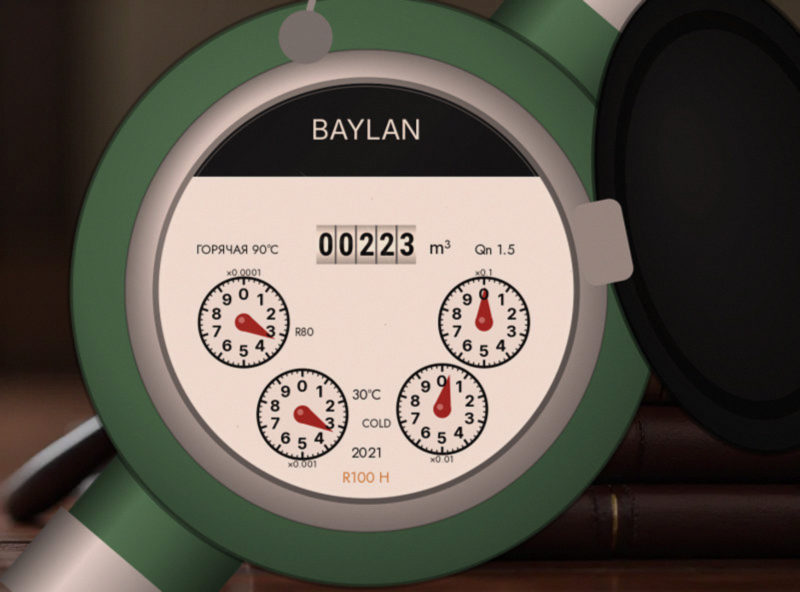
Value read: 223.0033,m³
